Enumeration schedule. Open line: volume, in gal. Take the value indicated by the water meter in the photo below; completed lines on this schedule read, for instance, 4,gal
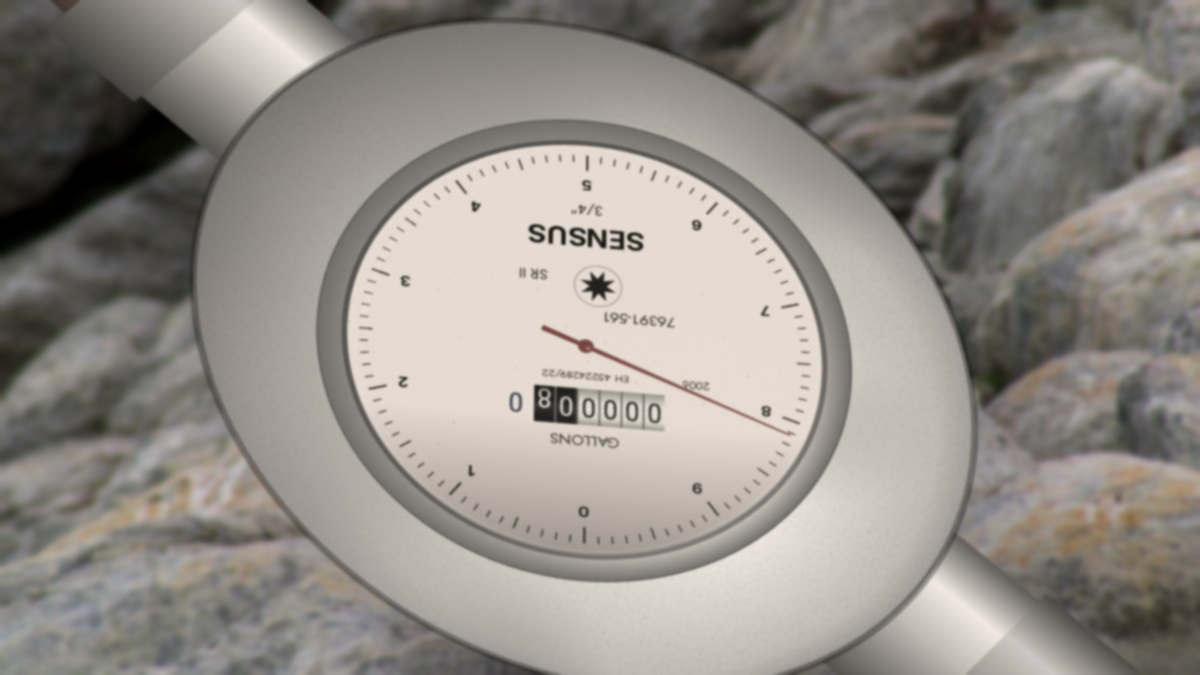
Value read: 78.1,gal
